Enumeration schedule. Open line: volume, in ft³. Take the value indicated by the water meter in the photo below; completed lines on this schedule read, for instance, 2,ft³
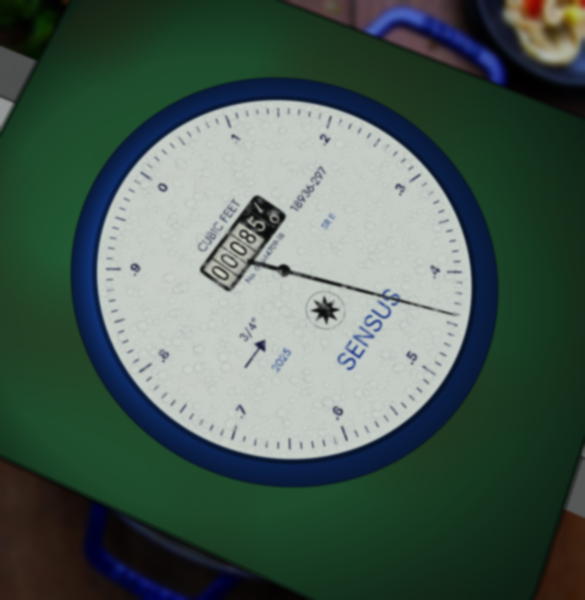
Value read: 857.44,ft³
